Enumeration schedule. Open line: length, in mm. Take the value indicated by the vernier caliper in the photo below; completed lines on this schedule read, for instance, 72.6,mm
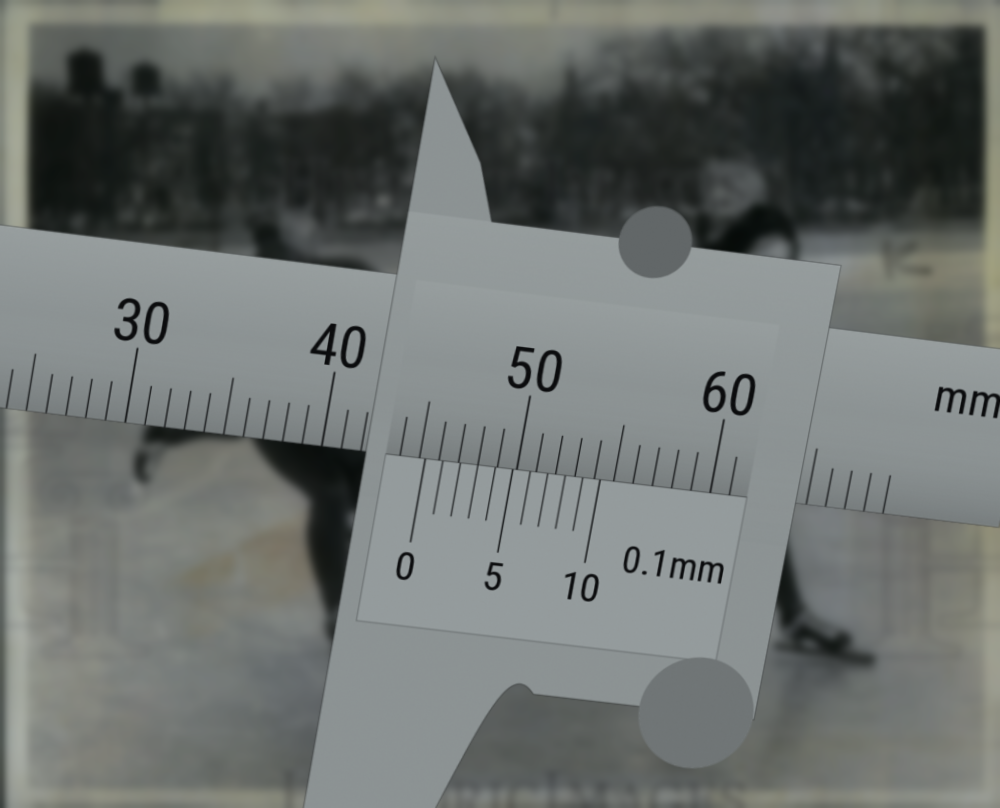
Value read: 45.3,mm
